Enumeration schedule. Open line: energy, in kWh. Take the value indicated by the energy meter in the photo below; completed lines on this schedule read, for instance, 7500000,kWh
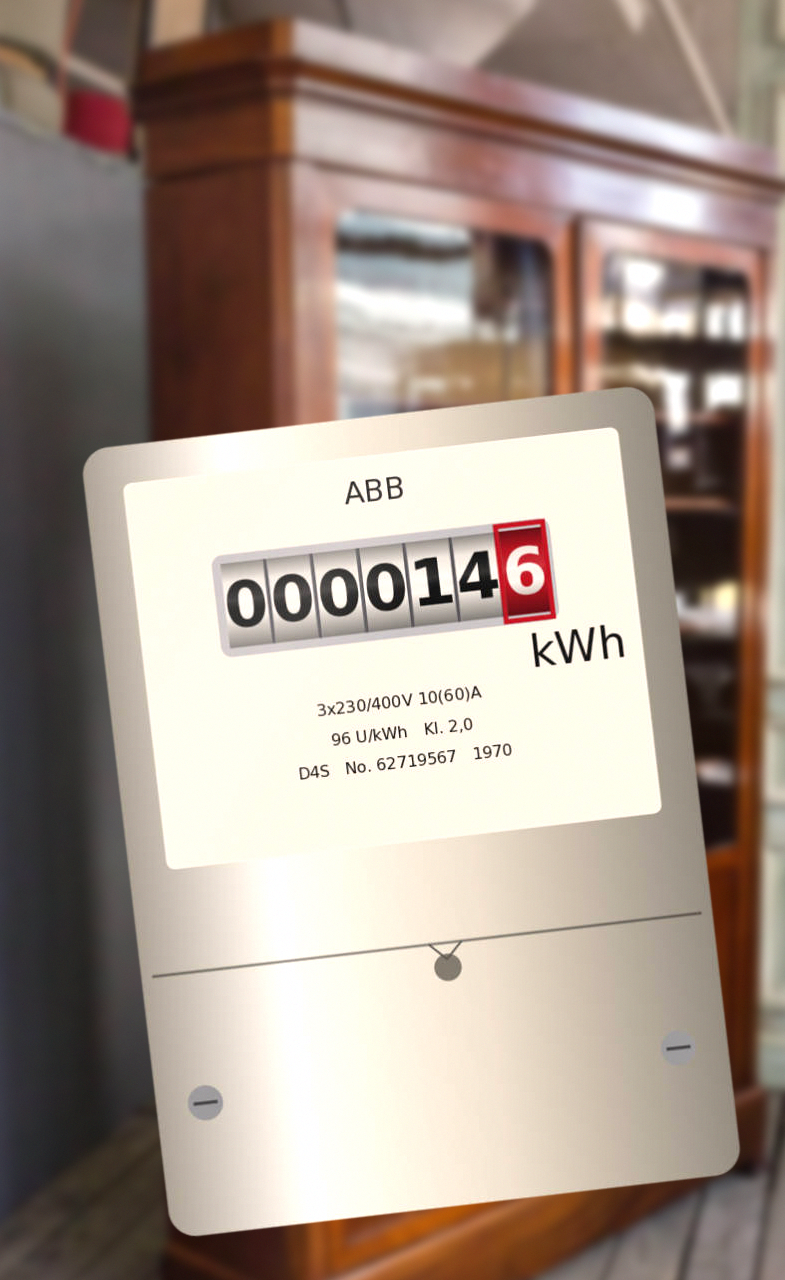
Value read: 14.6,kWh
